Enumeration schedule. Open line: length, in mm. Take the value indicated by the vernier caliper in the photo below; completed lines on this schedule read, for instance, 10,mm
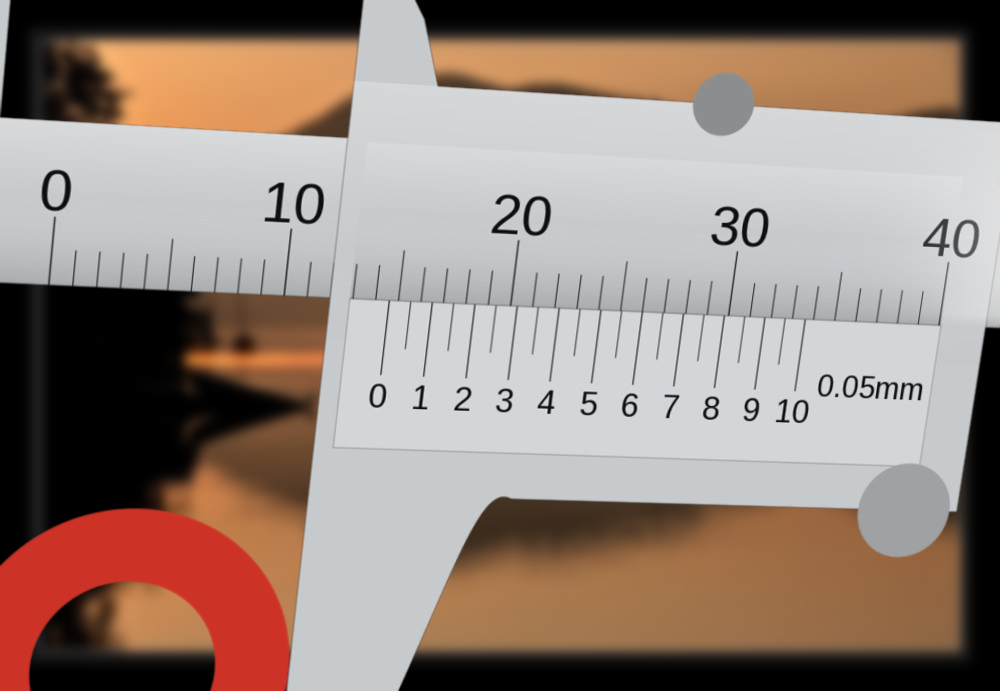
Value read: 14.6,mm
